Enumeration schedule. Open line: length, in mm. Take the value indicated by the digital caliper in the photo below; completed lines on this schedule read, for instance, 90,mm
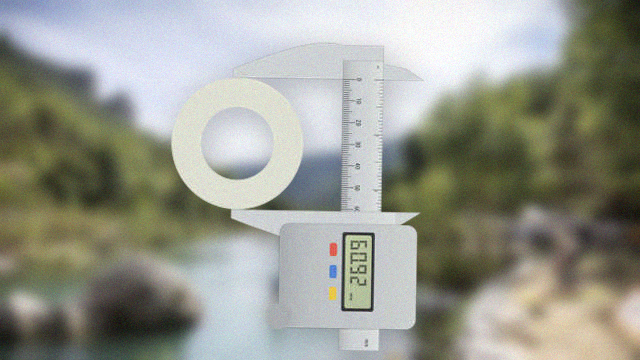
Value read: 60.92,mm
